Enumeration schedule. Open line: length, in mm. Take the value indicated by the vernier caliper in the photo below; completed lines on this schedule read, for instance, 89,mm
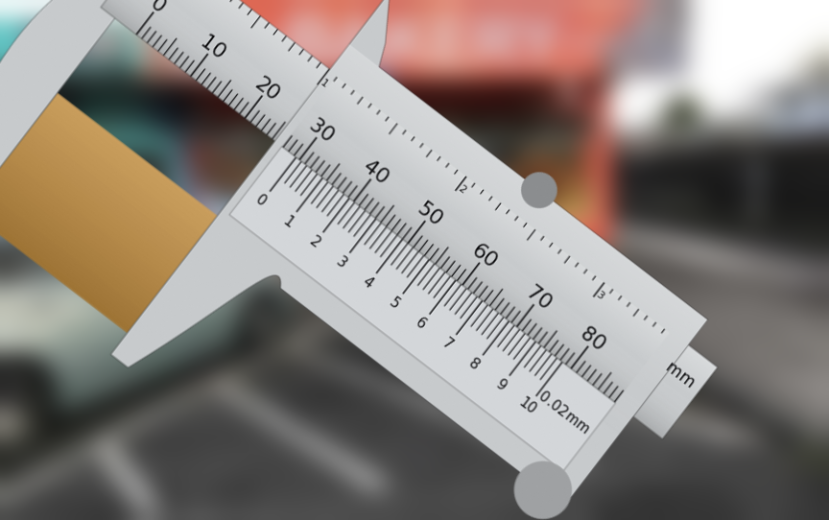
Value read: 29.4,mm
